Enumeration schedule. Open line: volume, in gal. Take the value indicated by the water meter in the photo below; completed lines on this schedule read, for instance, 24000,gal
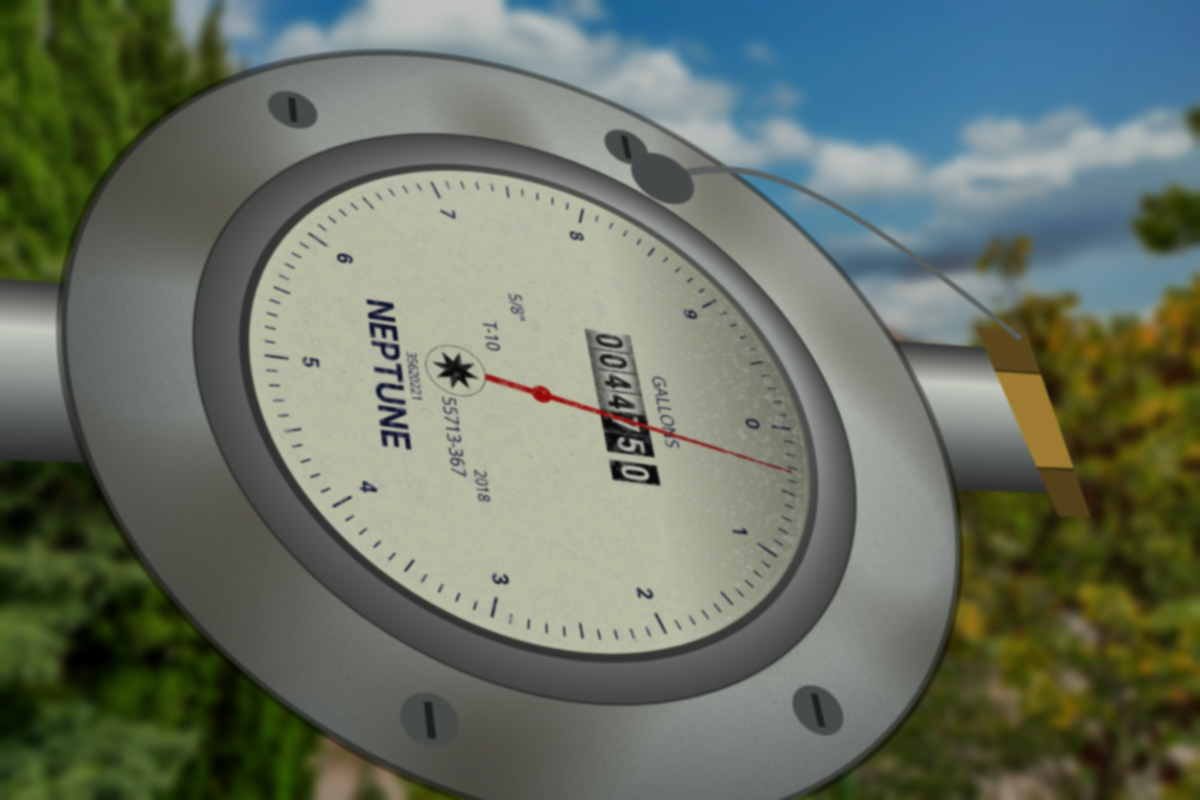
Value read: 44750.3,gal
